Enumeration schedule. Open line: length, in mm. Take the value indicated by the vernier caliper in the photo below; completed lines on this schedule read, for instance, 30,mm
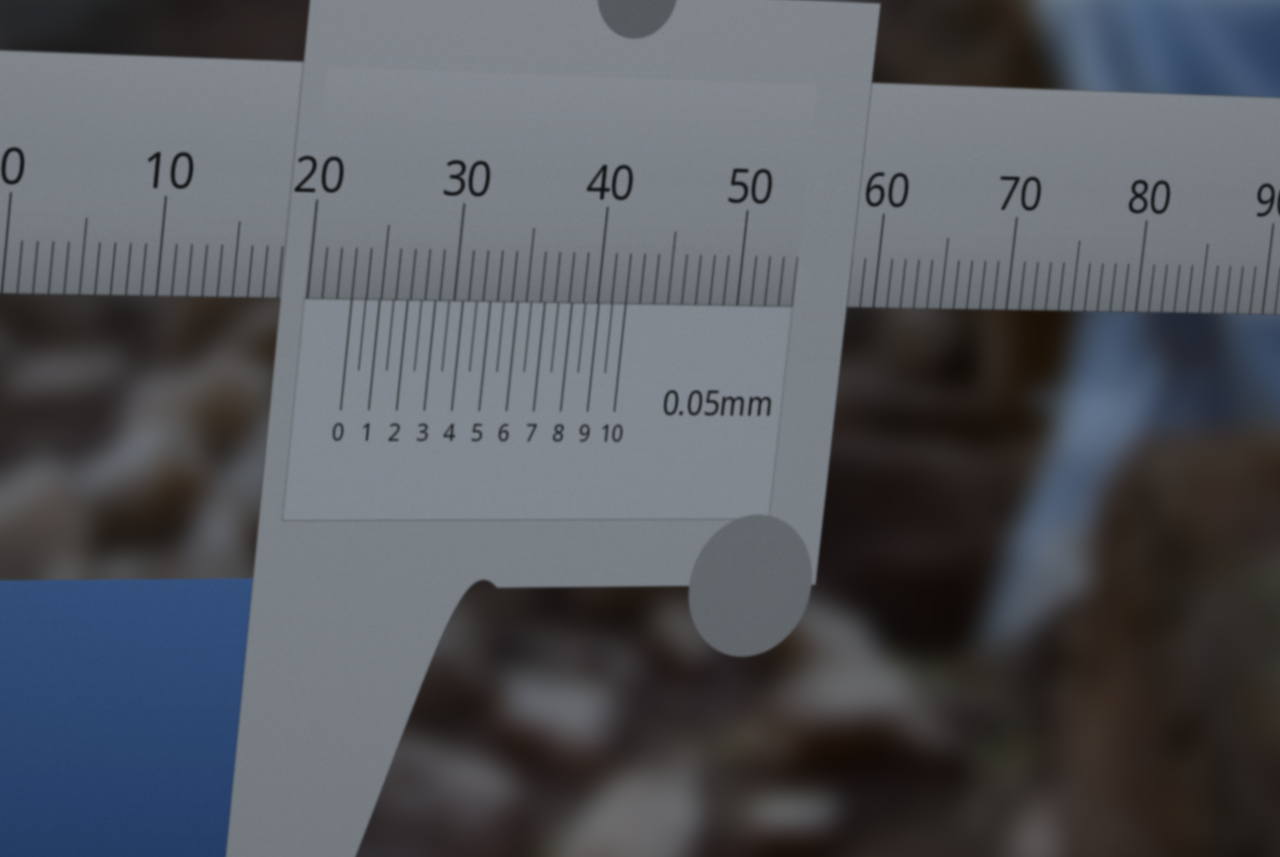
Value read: 23.0,mm
